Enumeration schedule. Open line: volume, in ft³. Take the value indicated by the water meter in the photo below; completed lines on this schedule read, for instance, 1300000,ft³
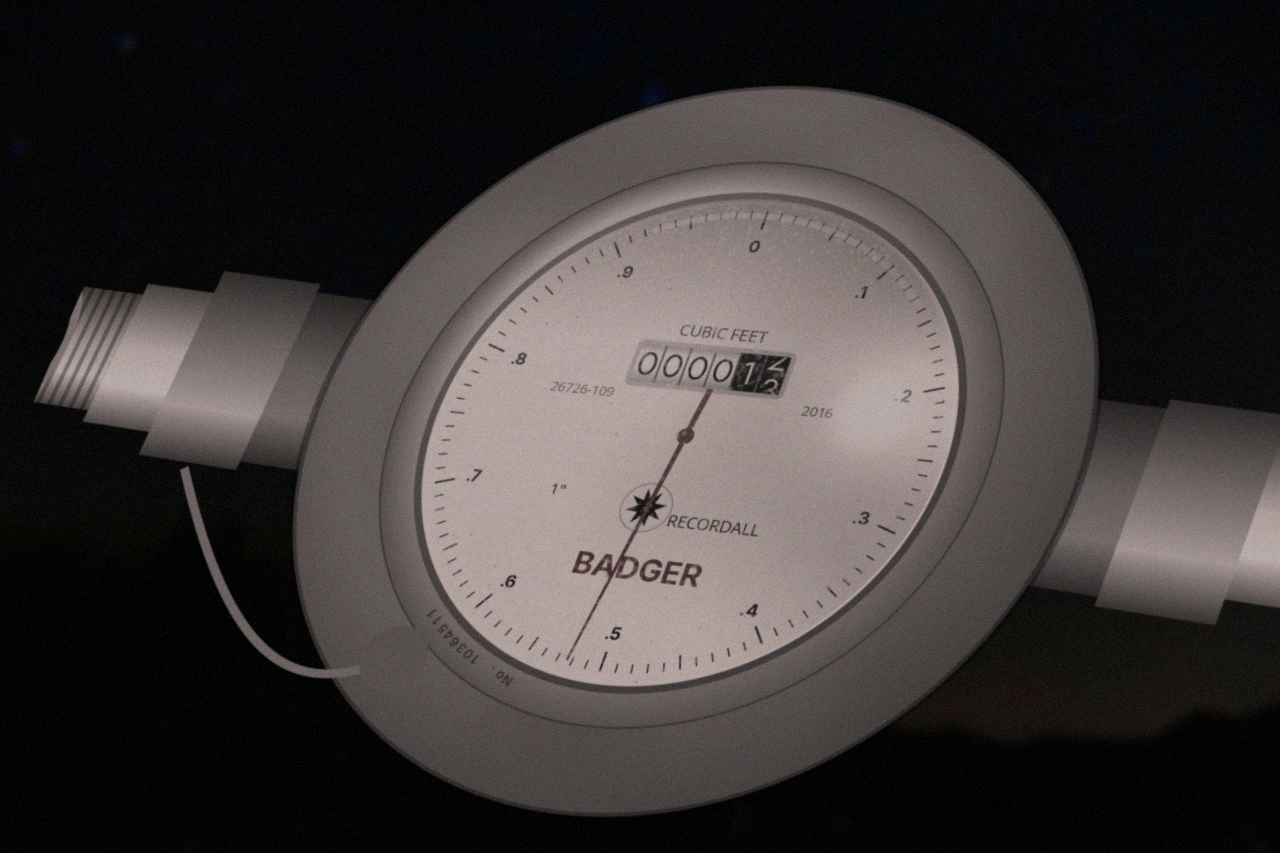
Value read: 12.52,ft³
